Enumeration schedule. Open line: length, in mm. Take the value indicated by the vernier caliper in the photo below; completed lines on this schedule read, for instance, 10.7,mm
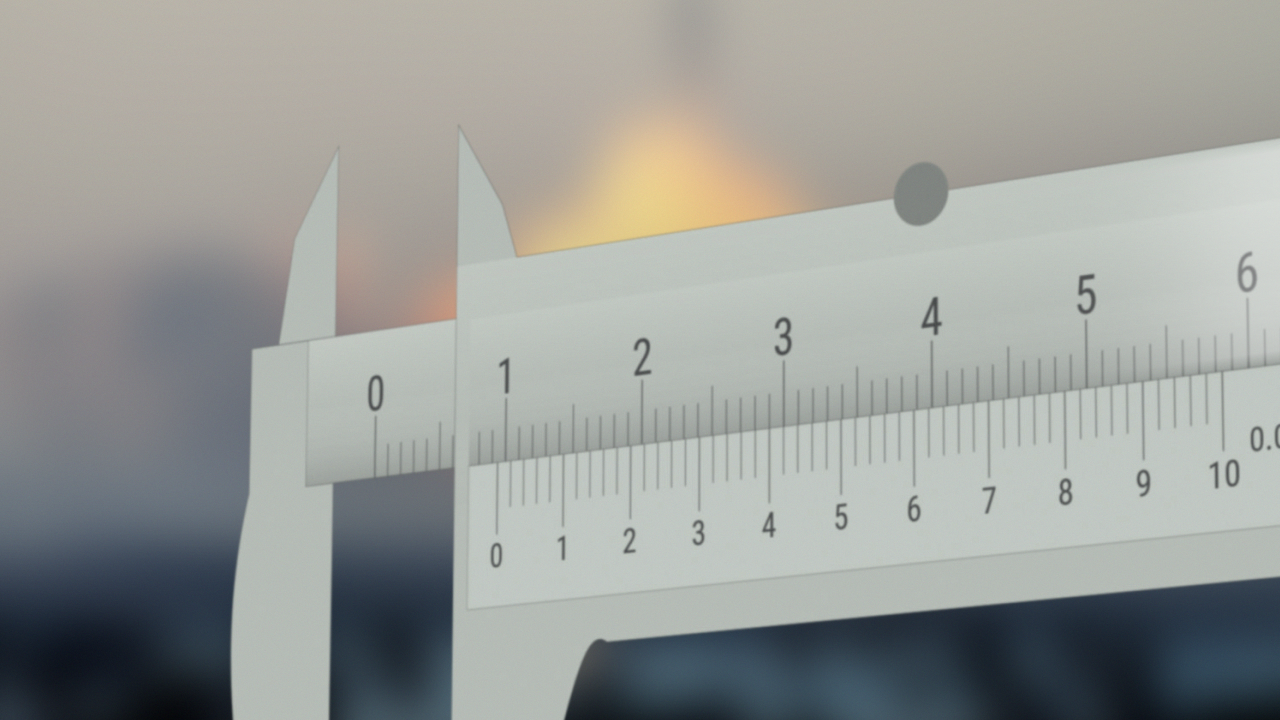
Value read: 9.4,mm
